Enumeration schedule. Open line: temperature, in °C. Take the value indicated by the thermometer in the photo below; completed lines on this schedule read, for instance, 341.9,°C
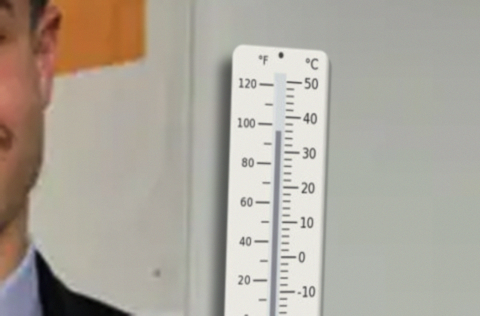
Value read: 36,°C
